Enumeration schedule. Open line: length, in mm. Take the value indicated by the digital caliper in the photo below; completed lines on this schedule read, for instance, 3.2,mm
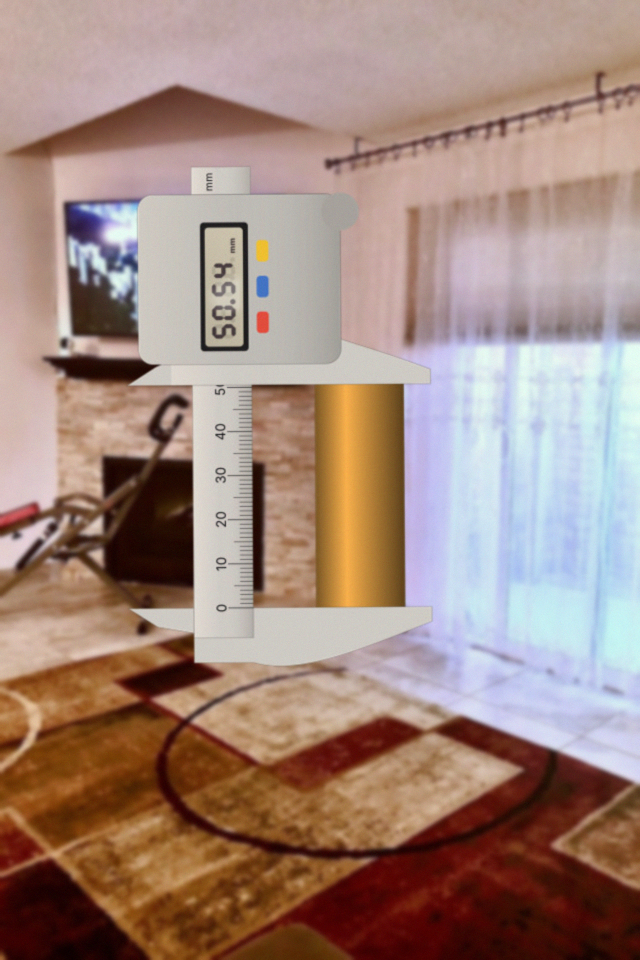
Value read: 50.54,mm
